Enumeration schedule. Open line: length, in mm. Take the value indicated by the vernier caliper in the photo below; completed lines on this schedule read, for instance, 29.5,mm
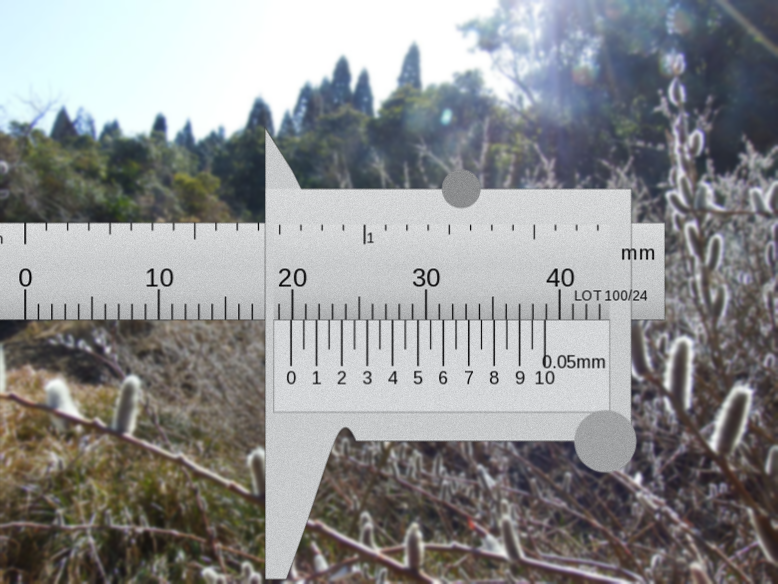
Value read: 19.9,mm
